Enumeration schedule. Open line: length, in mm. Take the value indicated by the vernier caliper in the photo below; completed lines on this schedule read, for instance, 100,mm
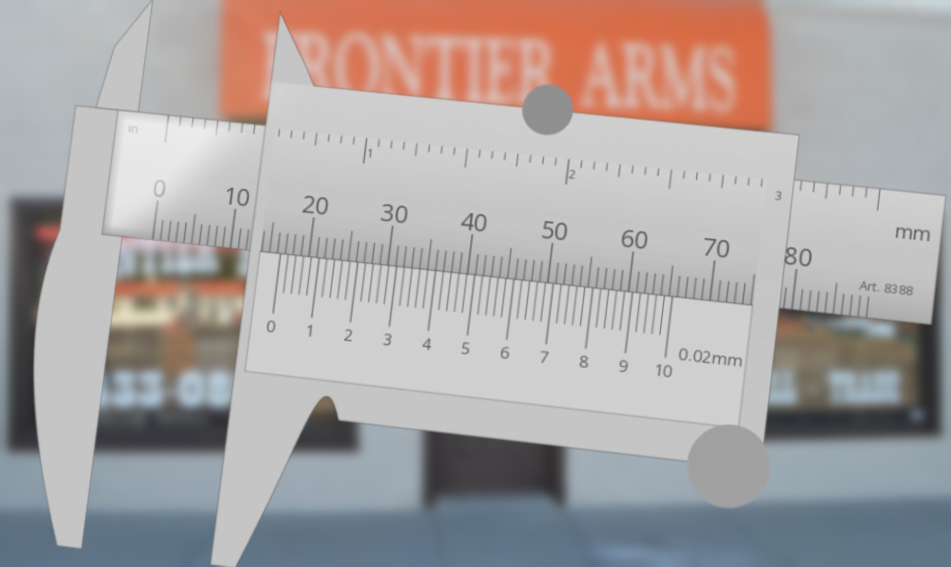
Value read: 16.4,mm
